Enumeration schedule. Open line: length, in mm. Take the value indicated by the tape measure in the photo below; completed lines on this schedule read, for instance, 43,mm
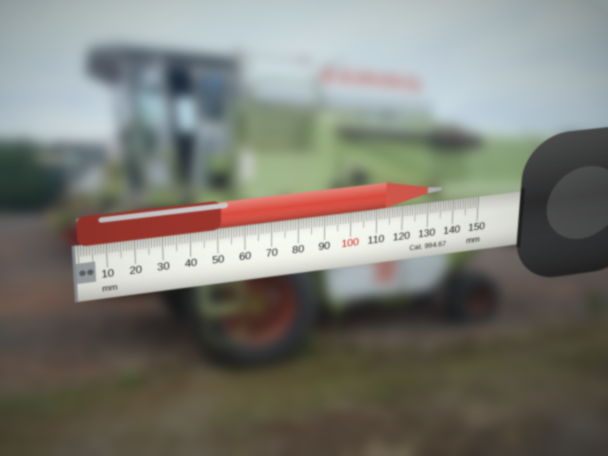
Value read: 135,mm
